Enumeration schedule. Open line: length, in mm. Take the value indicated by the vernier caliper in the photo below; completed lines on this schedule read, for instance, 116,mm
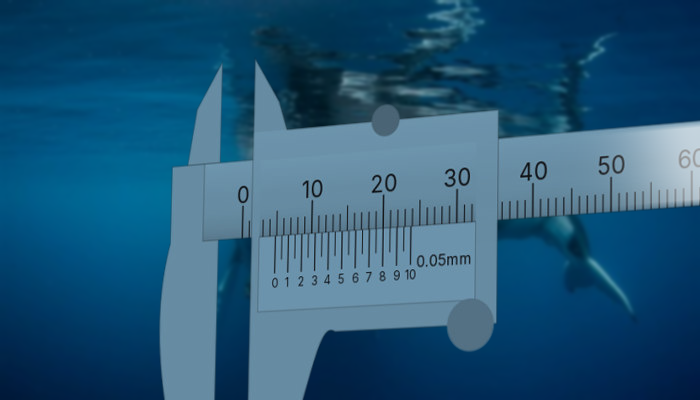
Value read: 4.8,mm
